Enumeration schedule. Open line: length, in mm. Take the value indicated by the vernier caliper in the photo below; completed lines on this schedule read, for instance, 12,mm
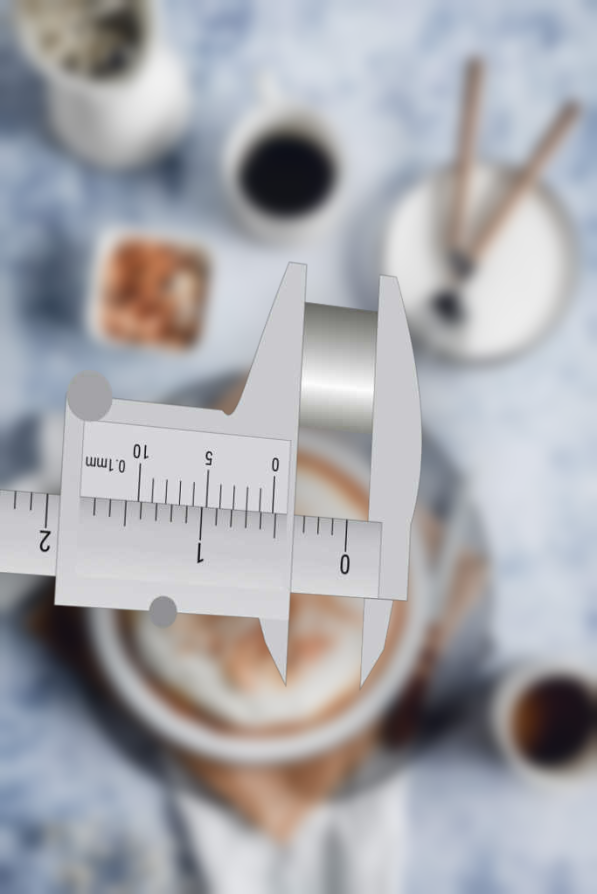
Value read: 5.2,mm
